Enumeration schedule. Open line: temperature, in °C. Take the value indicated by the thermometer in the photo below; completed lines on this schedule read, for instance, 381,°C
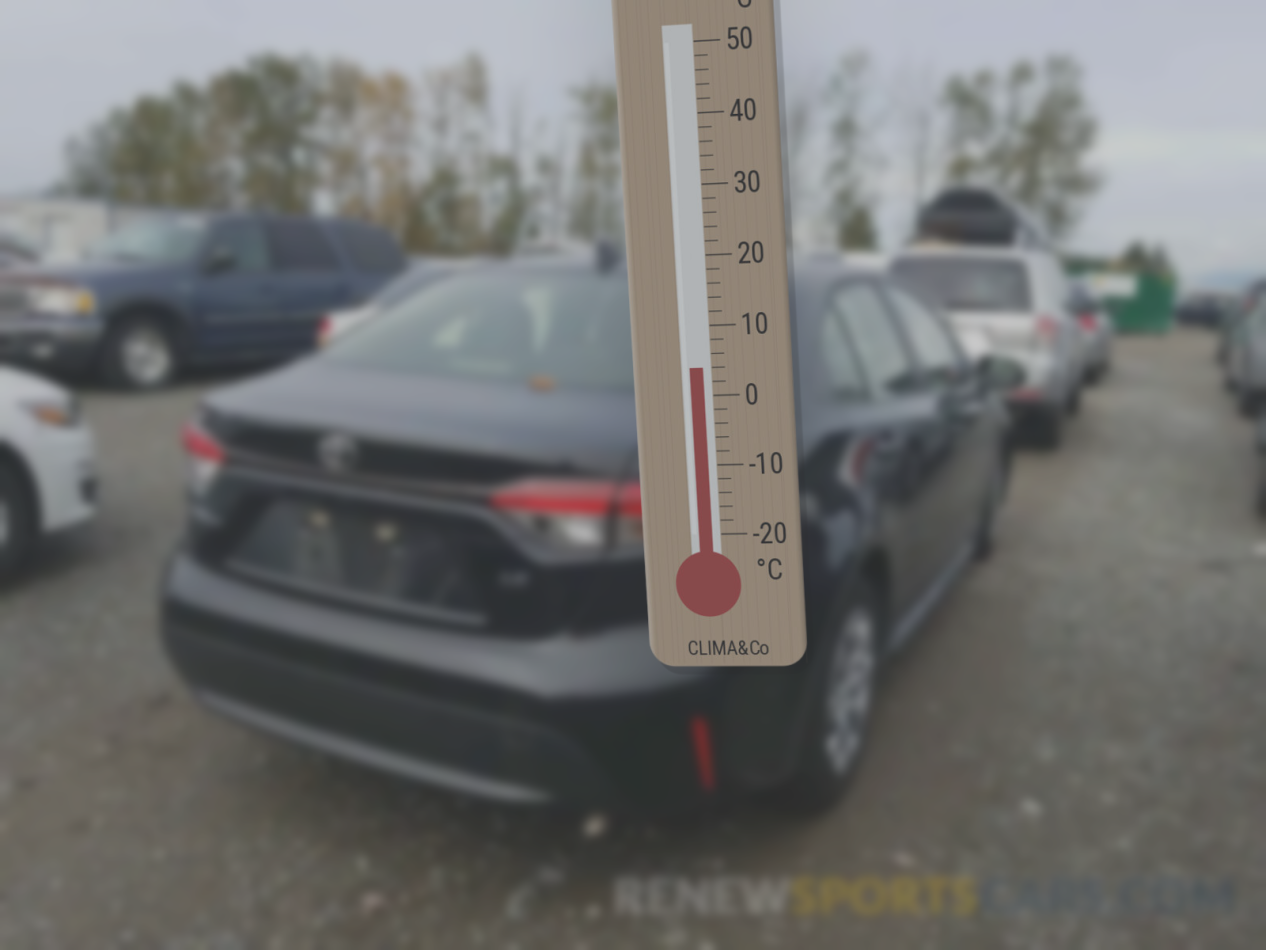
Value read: 4,°C
